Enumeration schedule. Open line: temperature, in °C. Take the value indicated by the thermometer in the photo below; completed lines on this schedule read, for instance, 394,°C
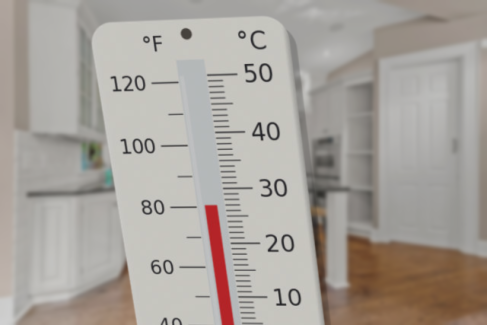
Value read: 27,°C
